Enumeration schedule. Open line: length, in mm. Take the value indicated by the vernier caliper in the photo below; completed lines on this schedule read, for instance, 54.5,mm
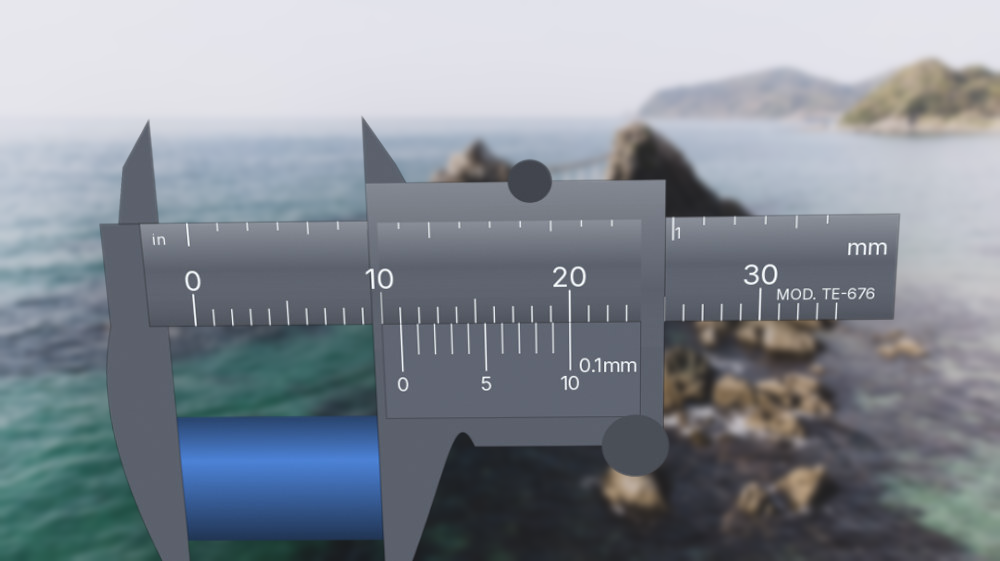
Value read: 11.0,mm
